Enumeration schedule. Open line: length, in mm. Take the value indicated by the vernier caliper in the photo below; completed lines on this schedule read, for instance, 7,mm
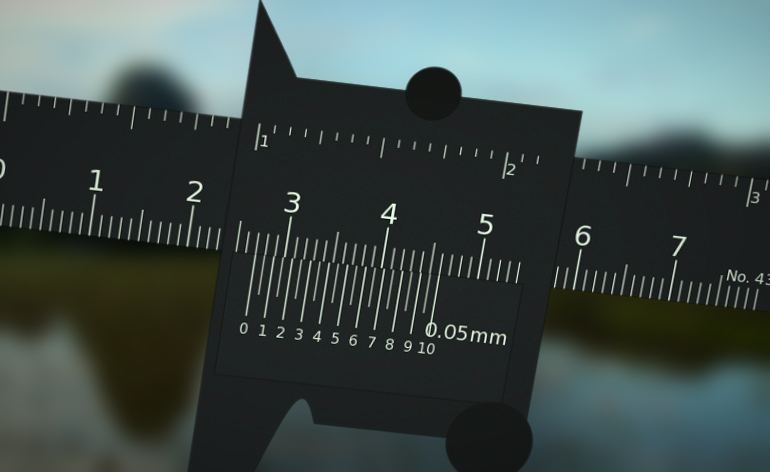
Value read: 27.0,mm
